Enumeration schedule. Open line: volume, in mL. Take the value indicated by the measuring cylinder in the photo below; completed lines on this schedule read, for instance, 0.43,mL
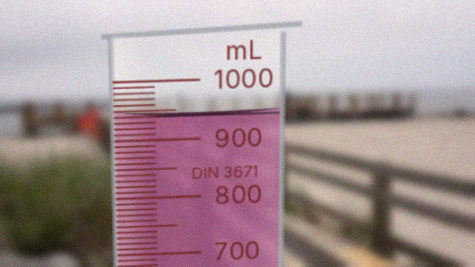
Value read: 940,mL
